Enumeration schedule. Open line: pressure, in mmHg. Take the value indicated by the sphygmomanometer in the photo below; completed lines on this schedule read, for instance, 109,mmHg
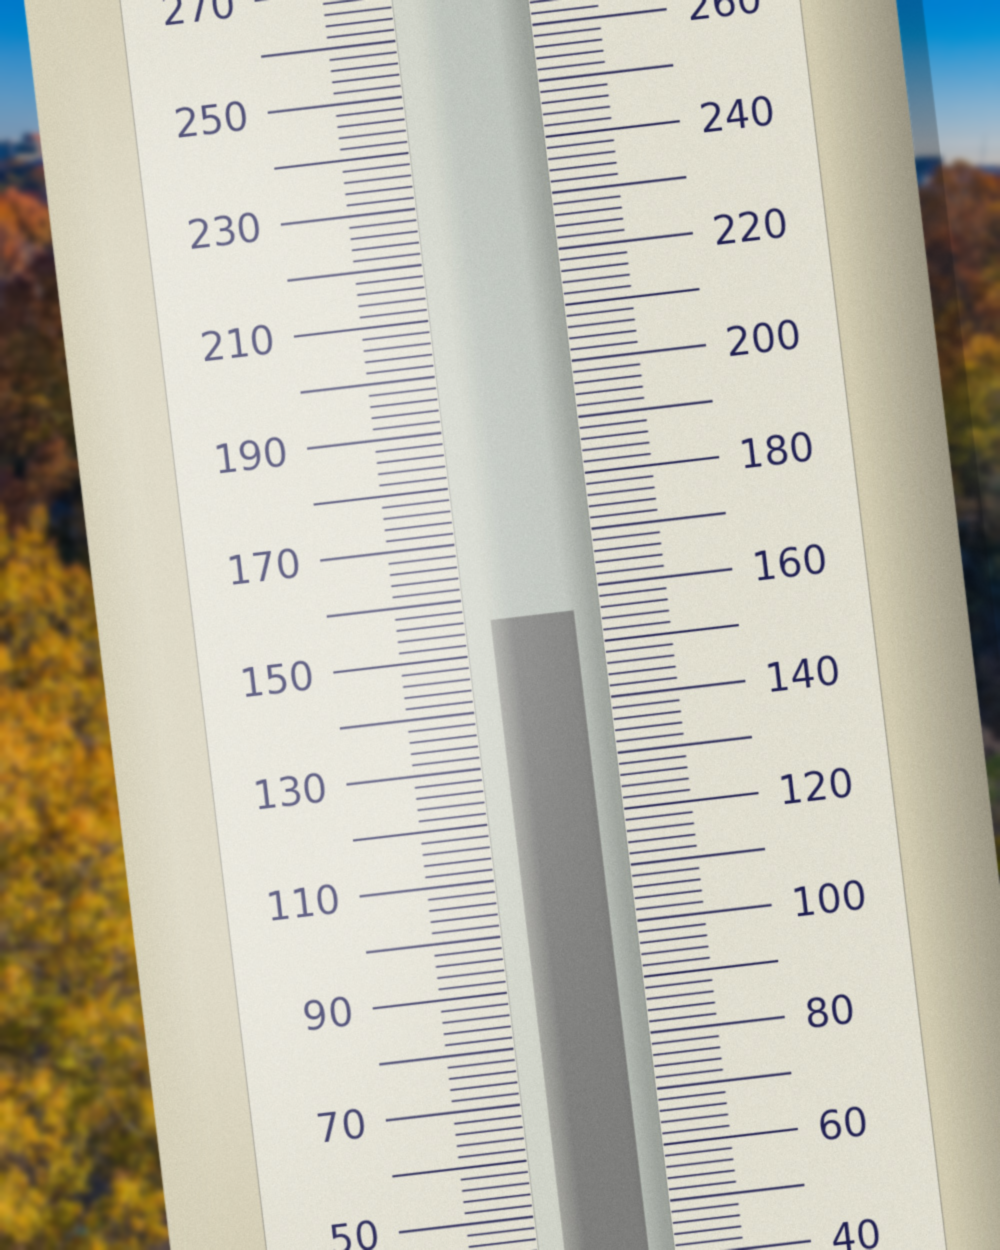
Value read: 156,mmHg
